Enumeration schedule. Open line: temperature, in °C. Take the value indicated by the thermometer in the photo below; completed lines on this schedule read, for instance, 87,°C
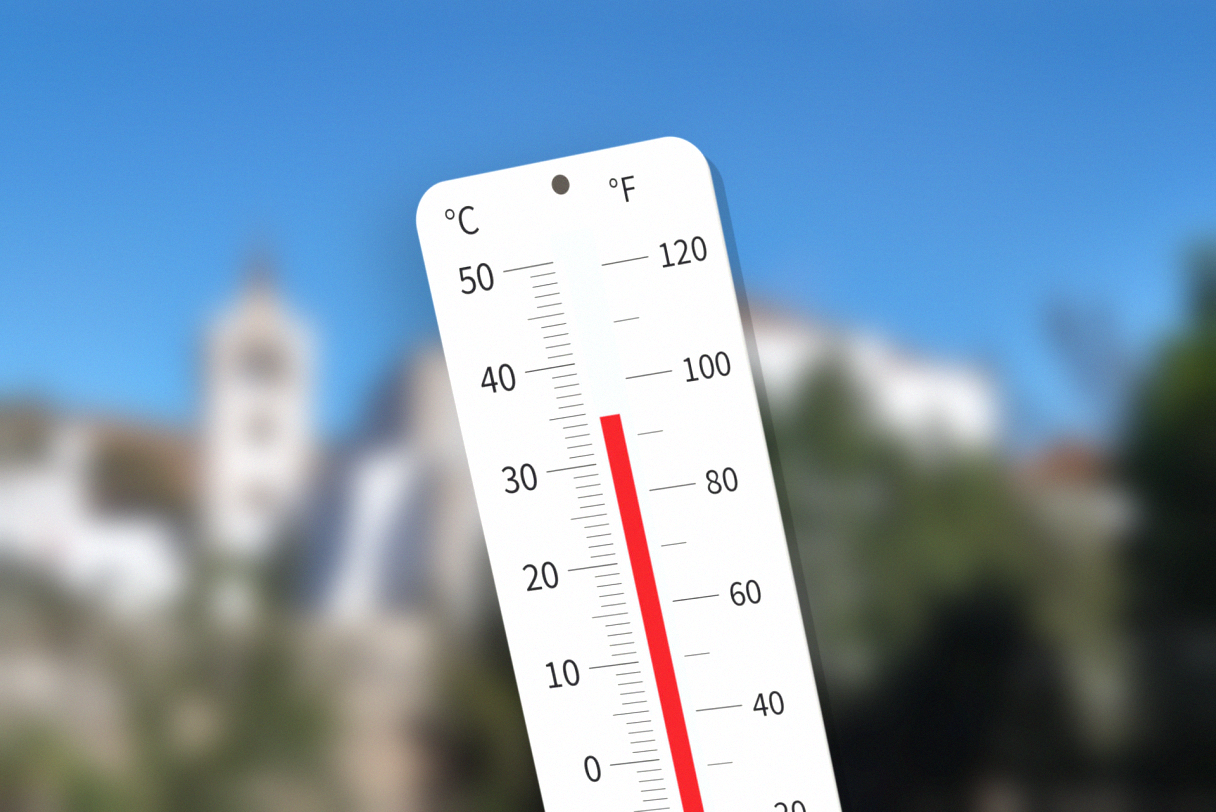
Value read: 34.5,°C
